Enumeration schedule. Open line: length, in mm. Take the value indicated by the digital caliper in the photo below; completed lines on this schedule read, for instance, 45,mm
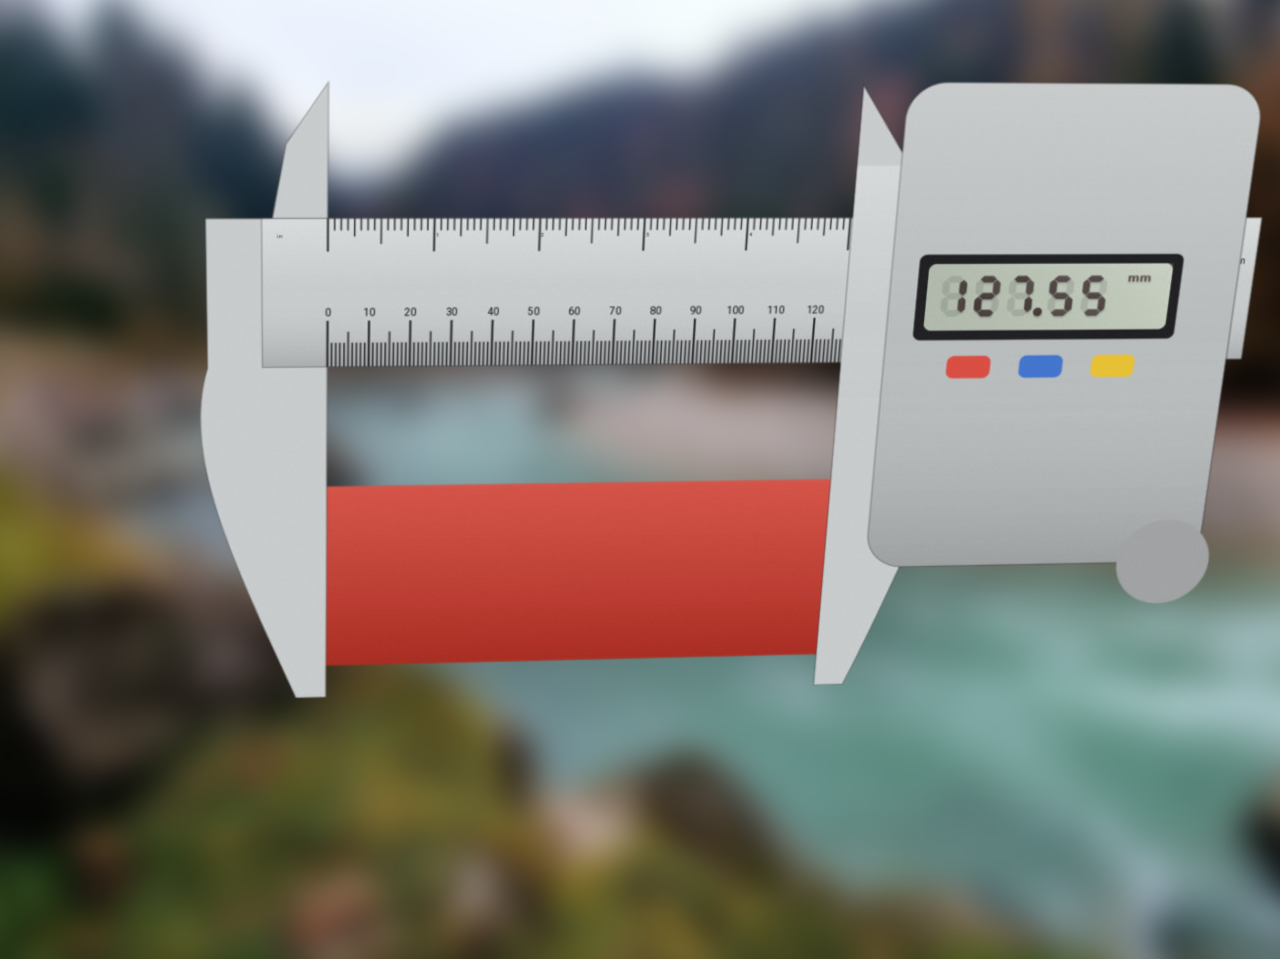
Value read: 127.55,mm
